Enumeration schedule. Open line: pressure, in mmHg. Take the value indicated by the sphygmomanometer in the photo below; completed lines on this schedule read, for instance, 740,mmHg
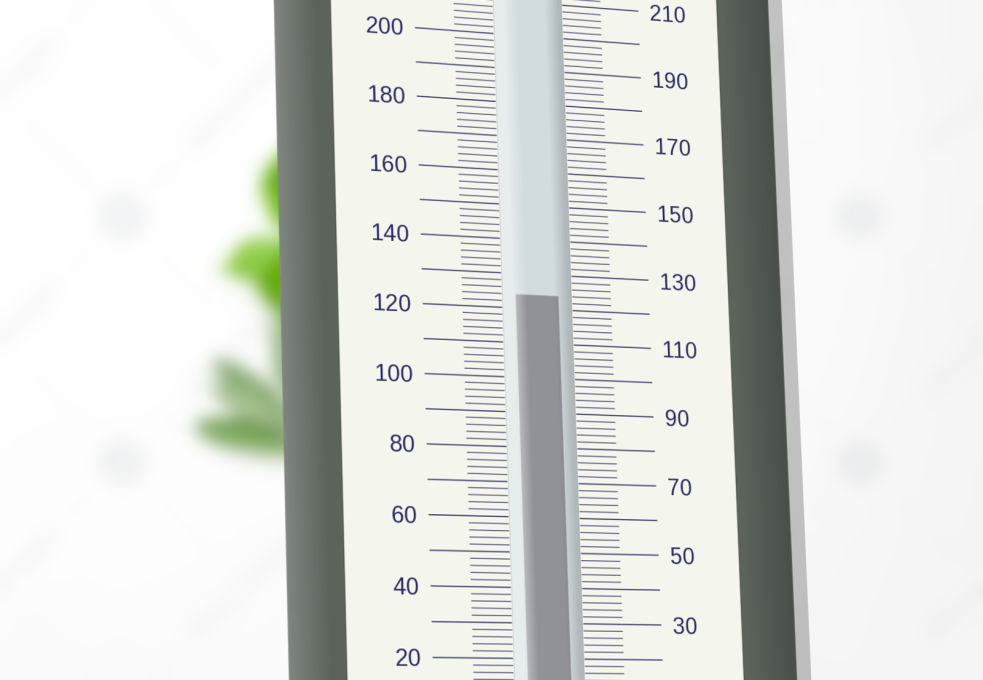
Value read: 124,mmHg
